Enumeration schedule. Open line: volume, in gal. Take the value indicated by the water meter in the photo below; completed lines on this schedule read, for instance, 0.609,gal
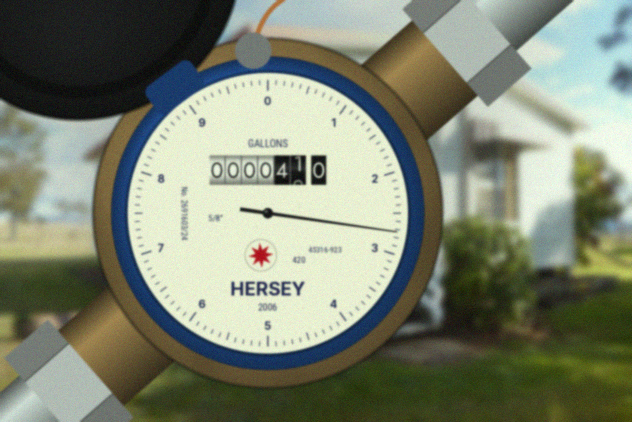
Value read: 412.7,gal
